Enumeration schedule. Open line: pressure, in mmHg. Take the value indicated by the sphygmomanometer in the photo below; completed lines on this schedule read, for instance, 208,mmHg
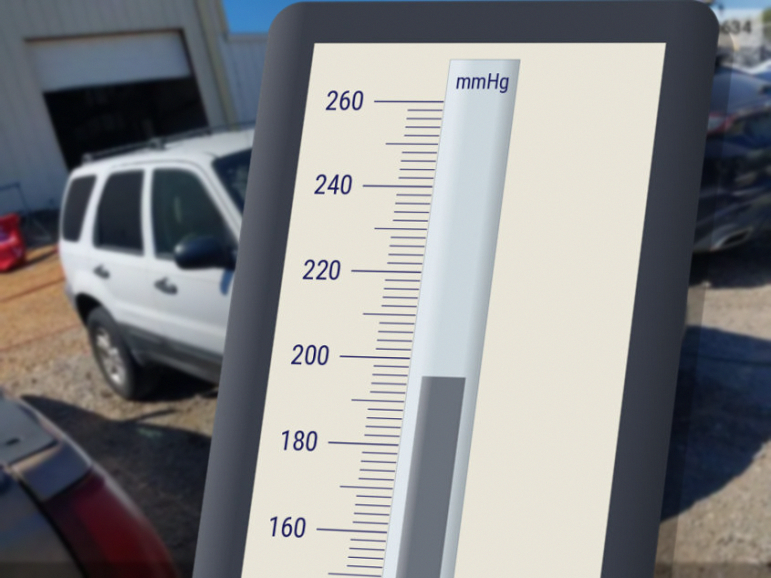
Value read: 196,mmHg
